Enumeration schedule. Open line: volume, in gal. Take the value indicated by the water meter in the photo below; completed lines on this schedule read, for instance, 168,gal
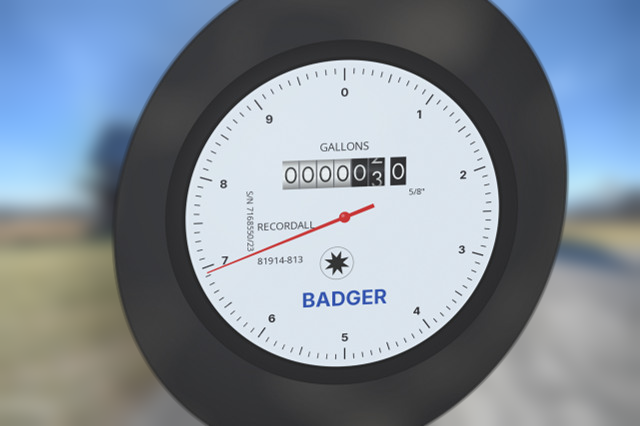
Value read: 26.9,gal
